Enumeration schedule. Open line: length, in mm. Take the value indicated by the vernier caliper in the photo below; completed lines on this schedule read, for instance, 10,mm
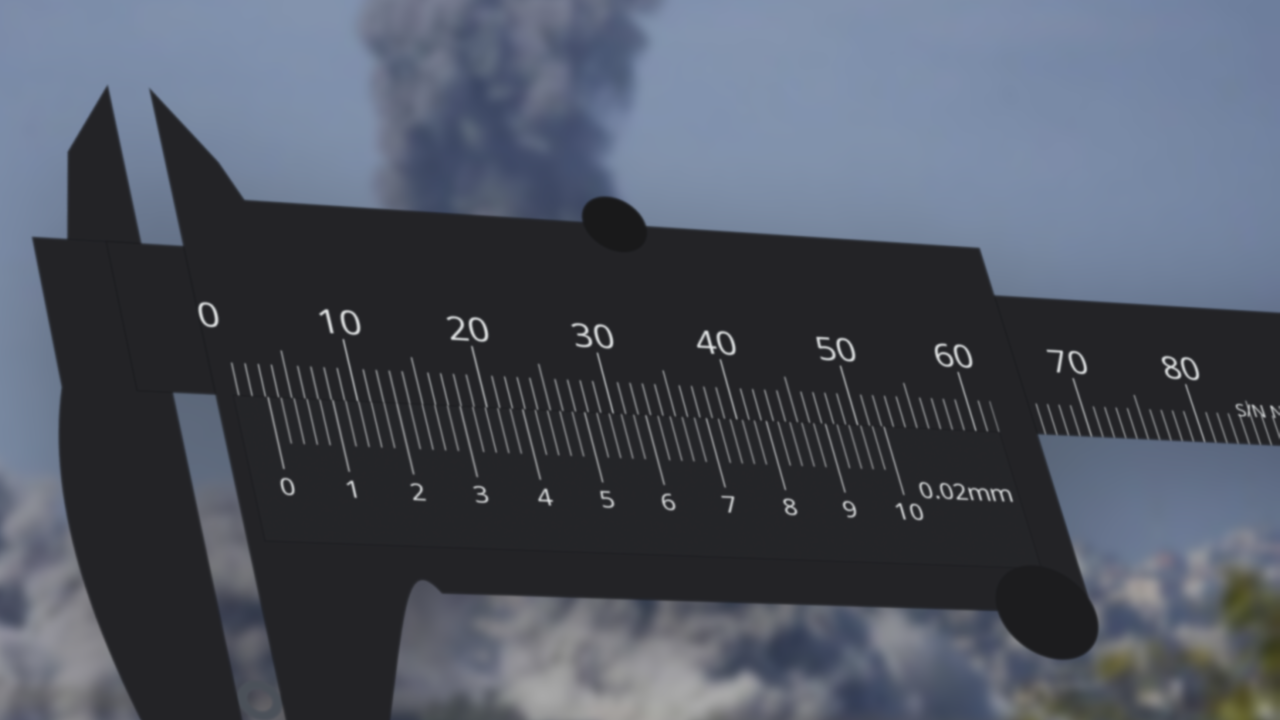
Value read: 3.2,mm
